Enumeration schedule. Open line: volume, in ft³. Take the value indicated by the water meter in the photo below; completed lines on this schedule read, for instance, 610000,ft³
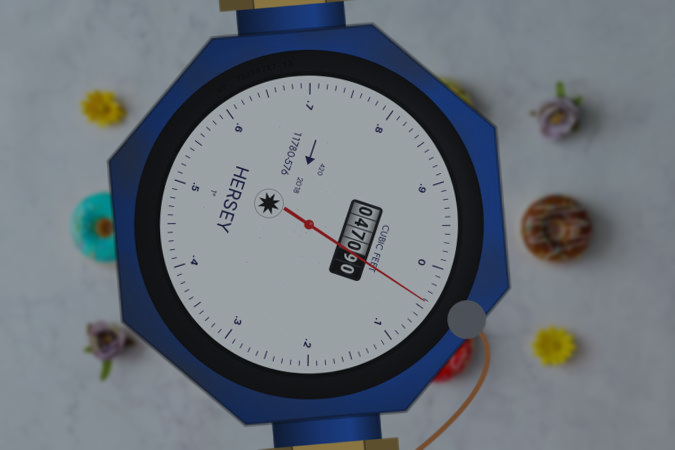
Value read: 47090.04,ft³
